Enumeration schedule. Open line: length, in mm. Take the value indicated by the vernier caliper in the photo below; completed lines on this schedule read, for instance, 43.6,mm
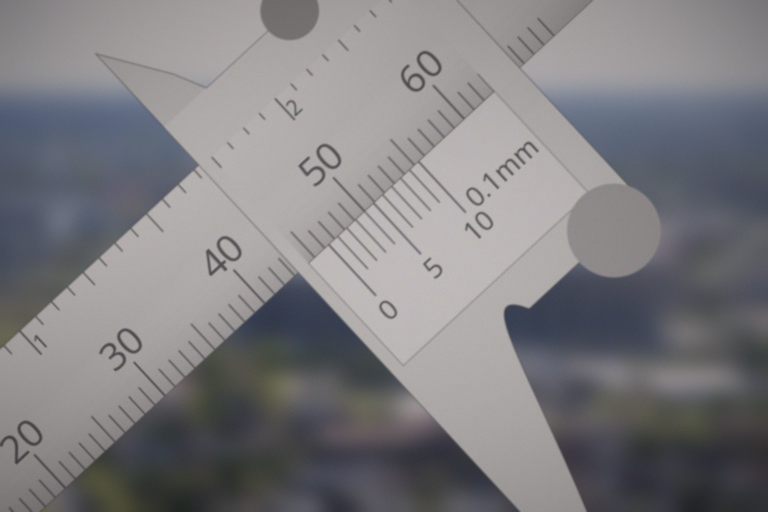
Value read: 46.4,mm
